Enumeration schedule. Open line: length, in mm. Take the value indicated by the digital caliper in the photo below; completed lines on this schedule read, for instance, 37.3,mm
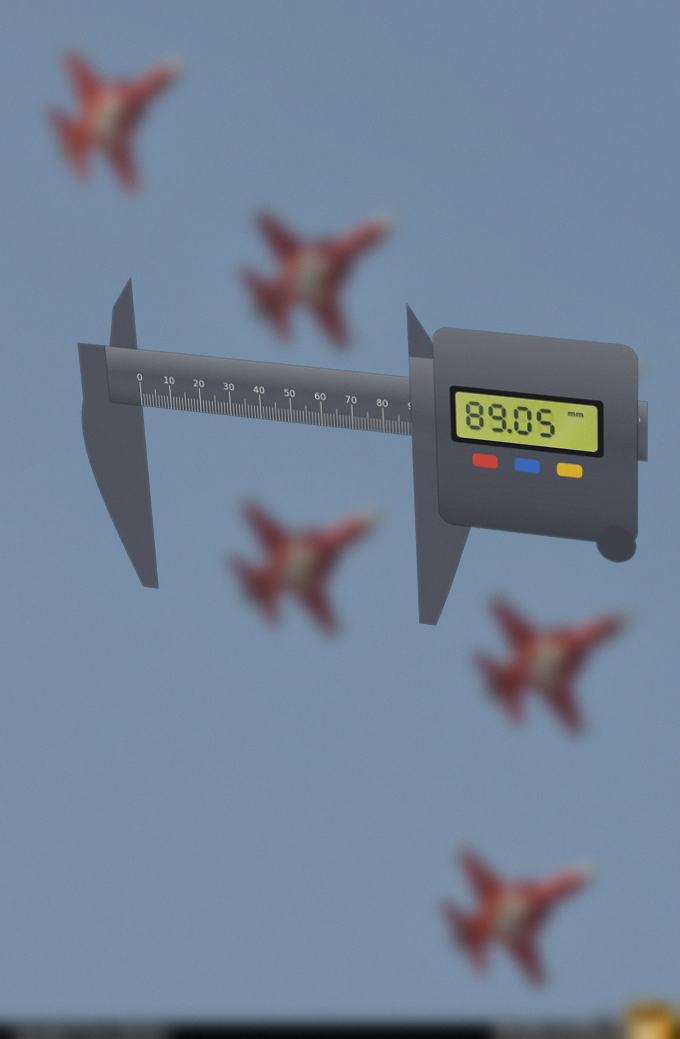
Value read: 89.05,mm
